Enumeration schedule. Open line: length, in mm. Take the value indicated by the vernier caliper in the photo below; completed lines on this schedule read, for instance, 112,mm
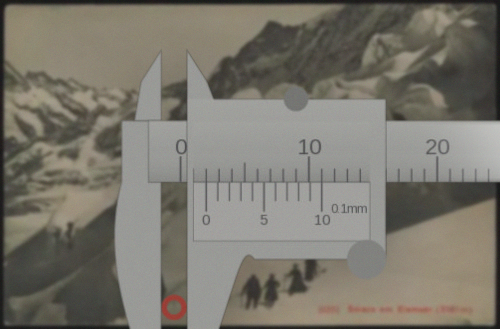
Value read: 2.0,mm
